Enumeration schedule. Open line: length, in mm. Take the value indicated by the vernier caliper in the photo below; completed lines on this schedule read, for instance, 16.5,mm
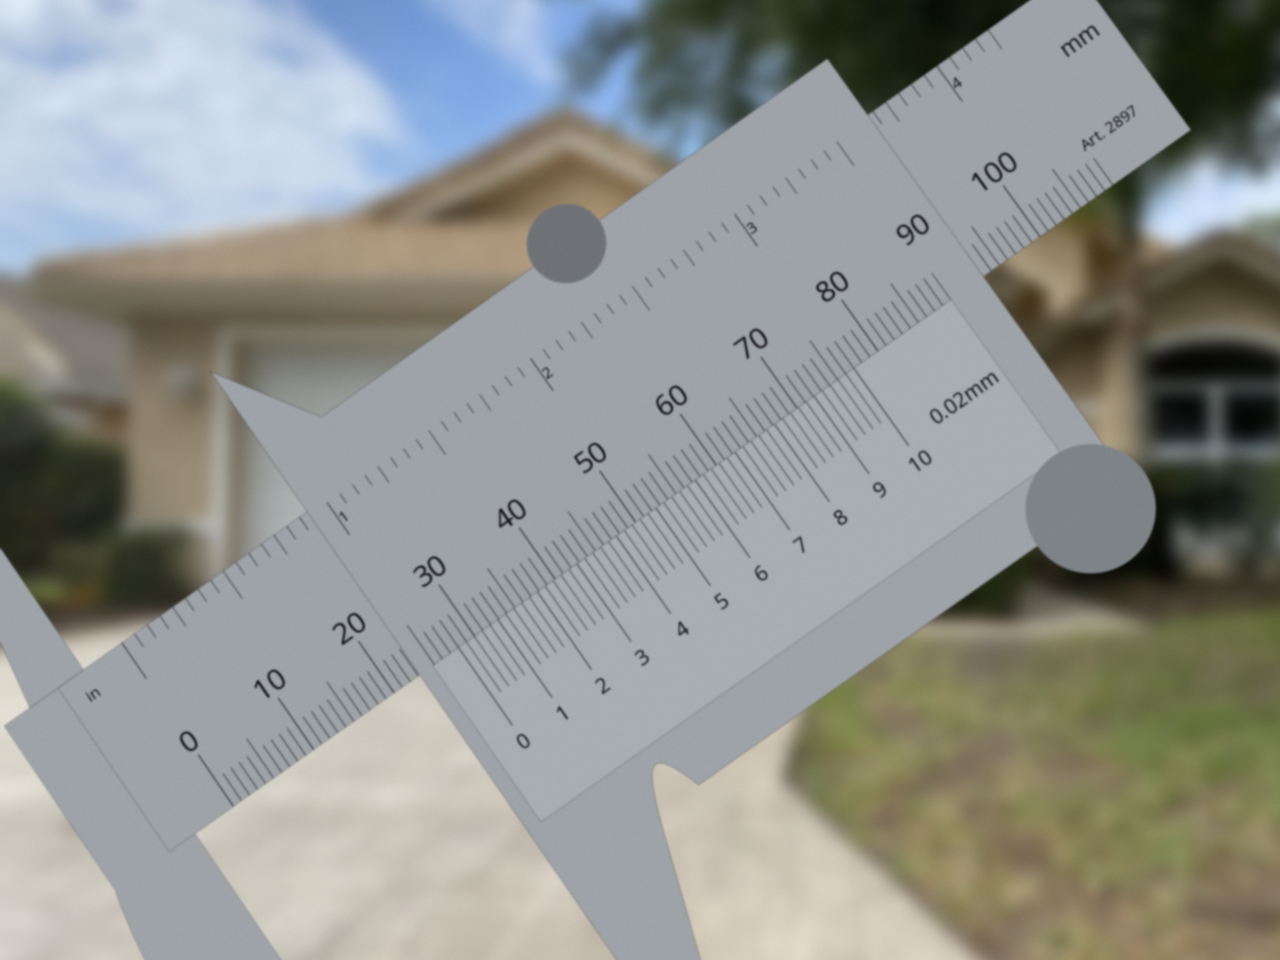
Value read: 28.0,mm
